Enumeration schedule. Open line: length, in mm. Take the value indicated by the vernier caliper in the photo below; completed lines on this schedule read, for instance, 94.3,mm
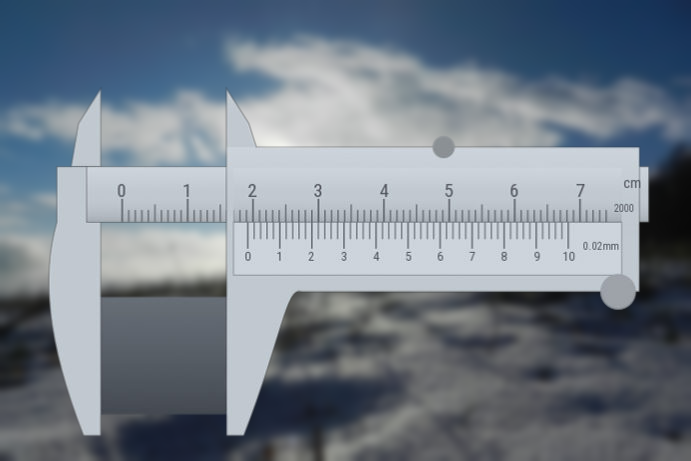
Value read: 19.2,mm
